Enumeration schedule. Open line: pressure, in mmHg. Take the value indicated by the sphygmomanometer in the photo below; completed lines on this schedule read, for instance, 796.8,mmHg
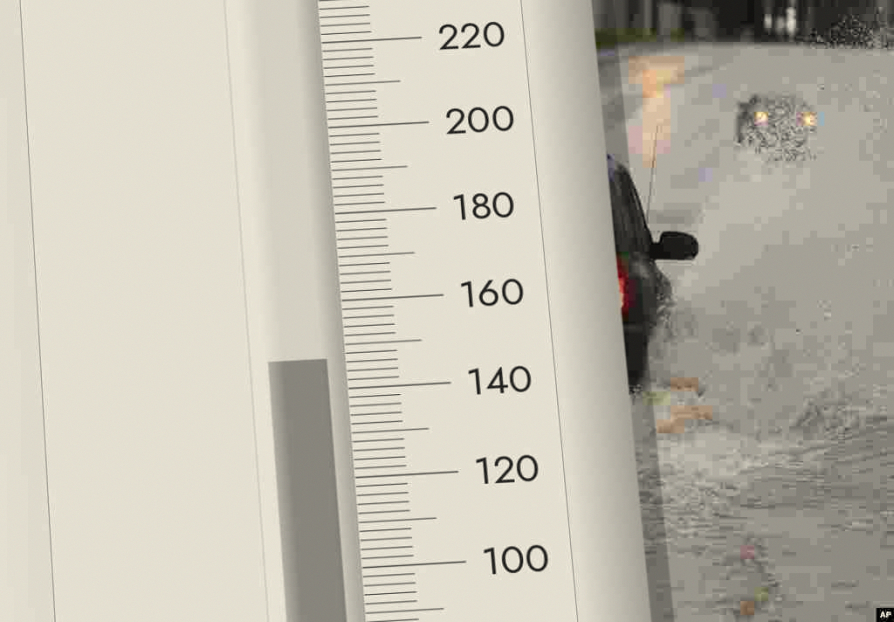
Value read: 147,mmHg
